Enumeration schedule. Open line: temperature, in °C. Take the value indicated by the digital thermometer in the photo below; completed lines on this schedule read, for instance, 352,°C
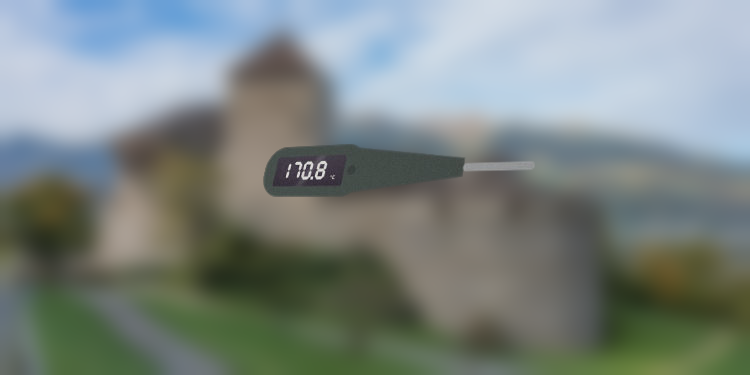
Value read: 170.8,°C
